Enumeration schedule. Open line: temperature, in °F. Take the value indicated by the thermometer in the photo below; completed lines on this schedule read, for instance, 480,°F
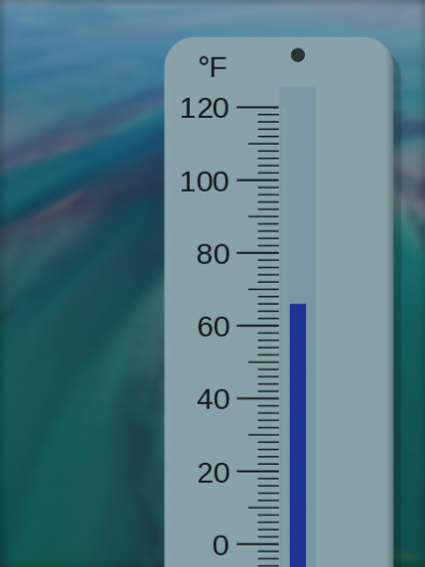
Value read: 66,°F
